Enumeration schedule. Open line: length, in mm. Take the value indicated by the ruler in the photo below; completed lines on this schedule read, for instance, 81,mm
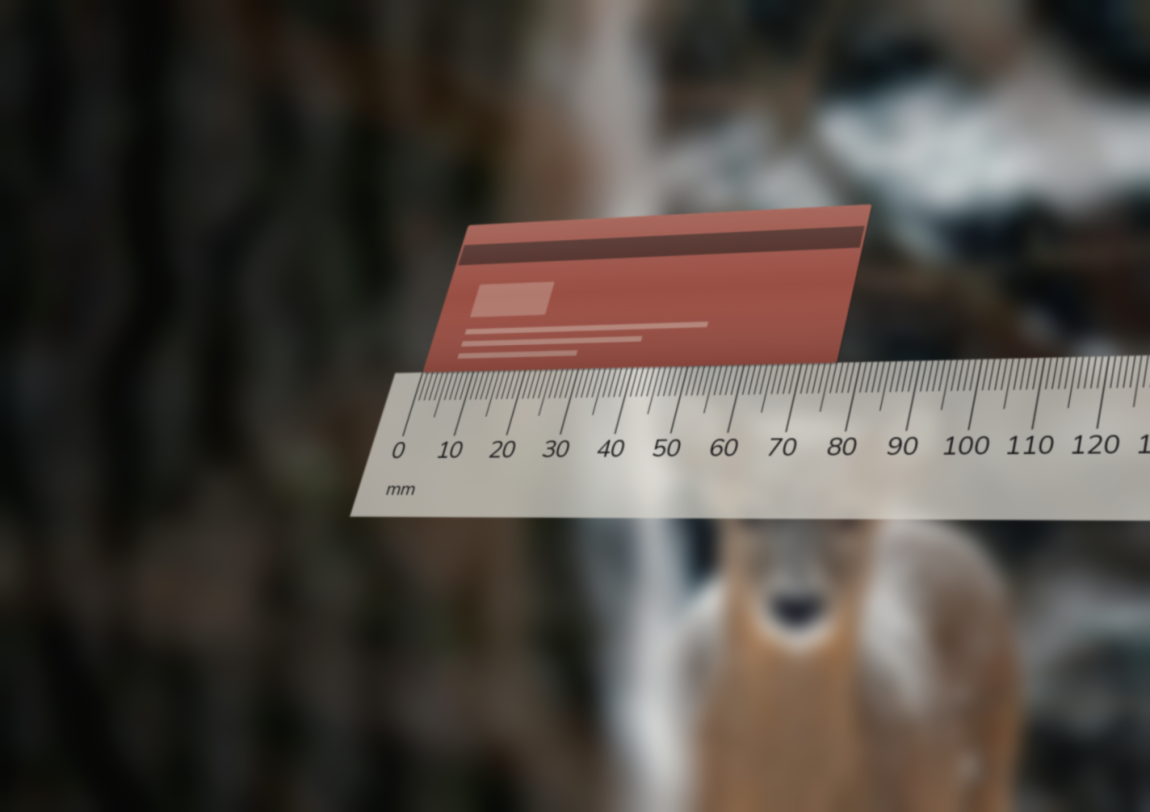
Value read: 76,mm
